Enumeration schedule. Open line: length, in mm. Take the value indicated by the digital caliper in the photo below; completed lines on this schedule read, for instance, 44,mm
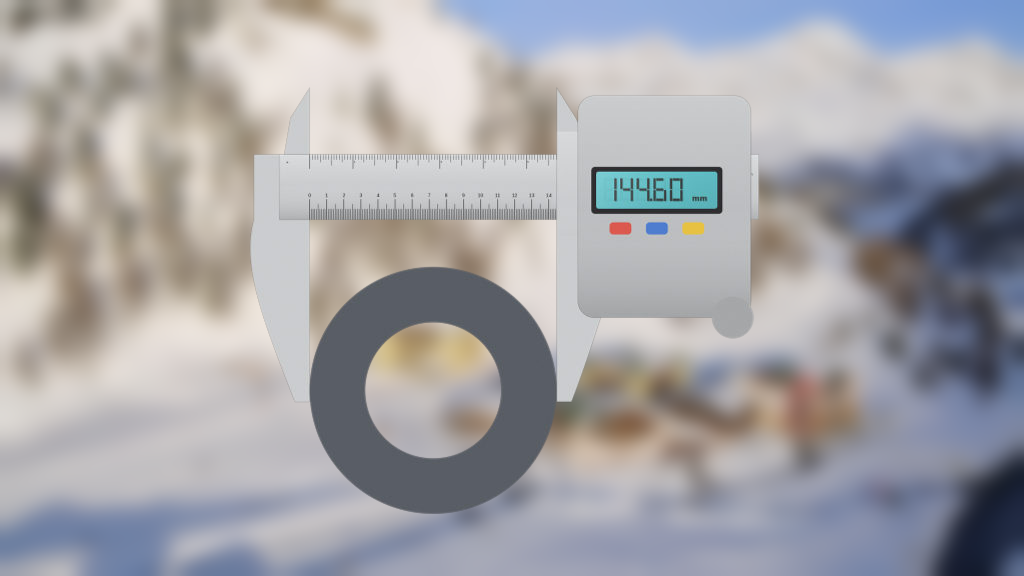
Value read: 144.60,mm
